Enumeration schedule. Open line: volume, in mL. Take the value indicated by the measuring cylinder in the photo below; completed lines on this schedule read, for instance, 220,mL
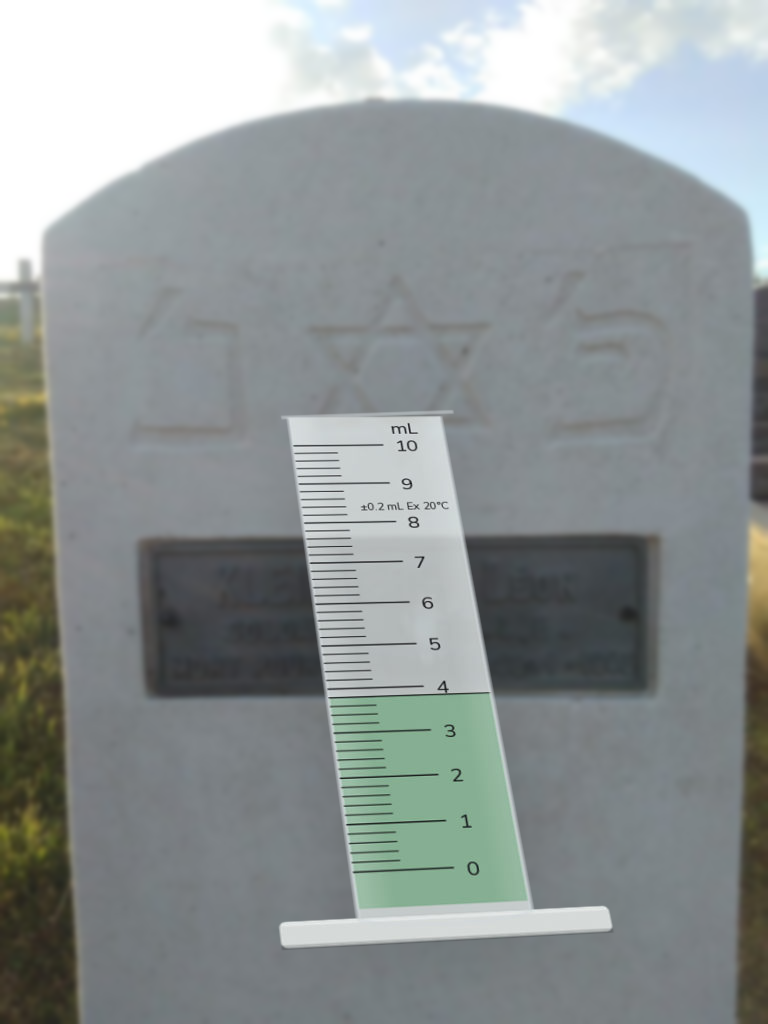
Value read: 3.8,mL
